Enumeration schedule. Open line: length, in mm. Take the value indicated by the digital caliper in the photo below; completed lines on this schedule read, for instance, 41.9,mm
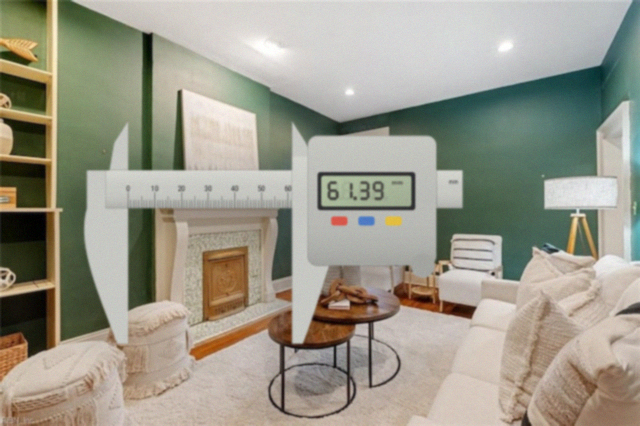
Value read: 61.39,mm
